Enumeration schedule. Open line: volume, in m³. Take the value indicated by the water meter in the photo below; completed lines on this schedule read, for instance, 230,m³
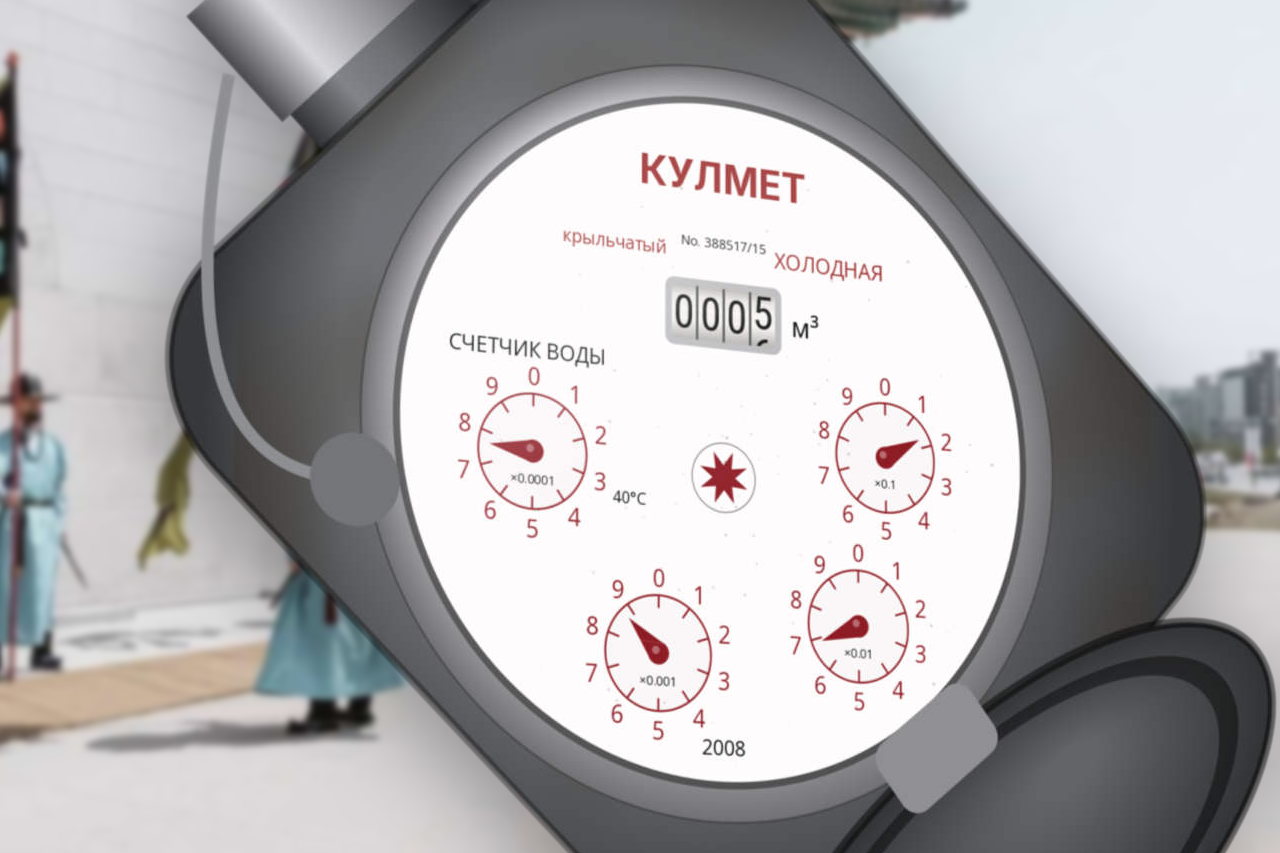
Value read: 5.1687,m³
